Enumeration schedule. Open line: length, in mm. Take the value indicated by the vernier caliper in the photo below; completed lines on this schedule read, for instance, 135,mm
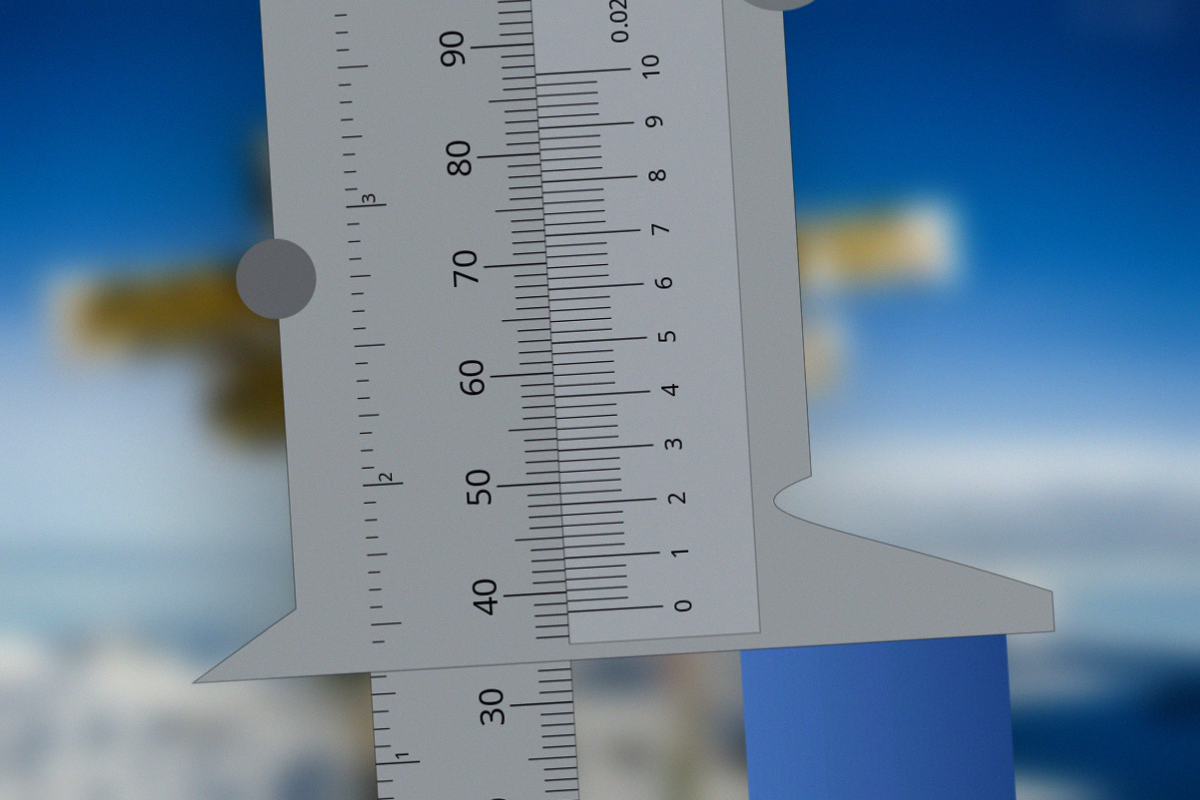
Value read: 38.2,mm
